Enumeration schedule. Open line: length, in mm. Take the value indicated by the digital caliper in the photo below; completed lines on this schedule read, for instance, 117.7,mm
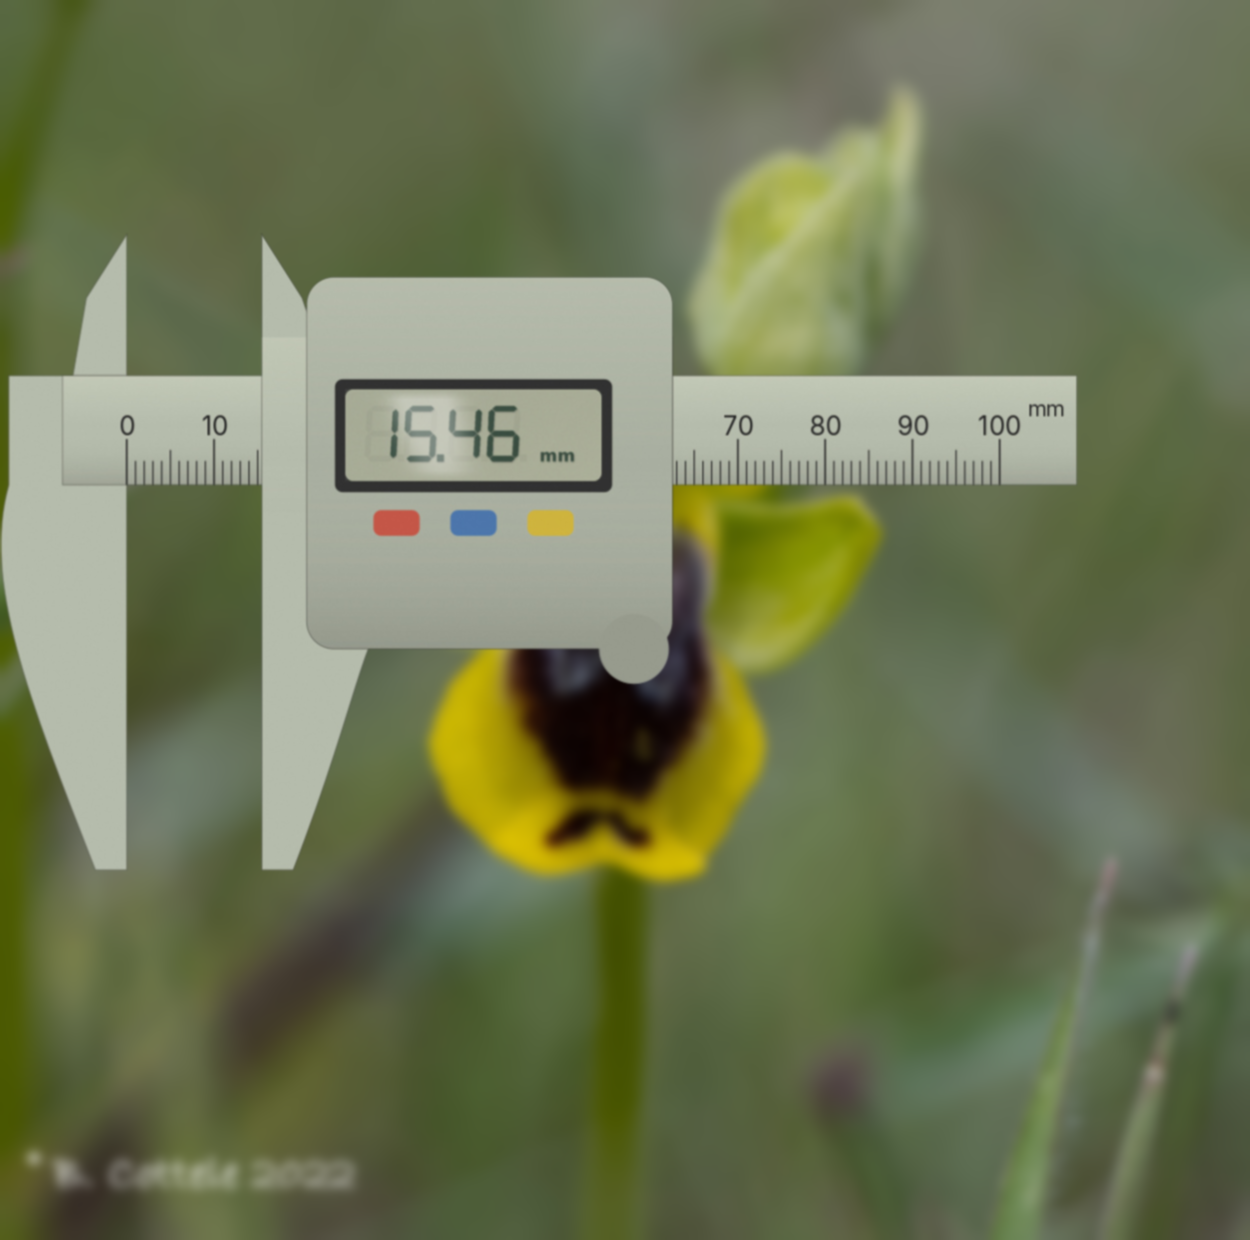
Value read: 15.46,mm
